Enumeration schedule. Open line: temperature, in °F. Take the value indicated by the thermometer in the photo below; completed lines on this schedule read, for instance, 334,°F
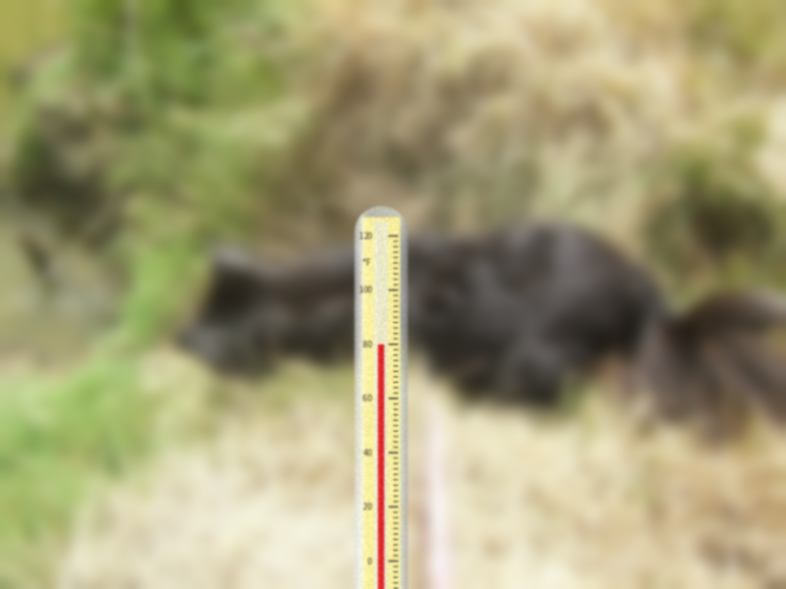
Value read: 80,°F
